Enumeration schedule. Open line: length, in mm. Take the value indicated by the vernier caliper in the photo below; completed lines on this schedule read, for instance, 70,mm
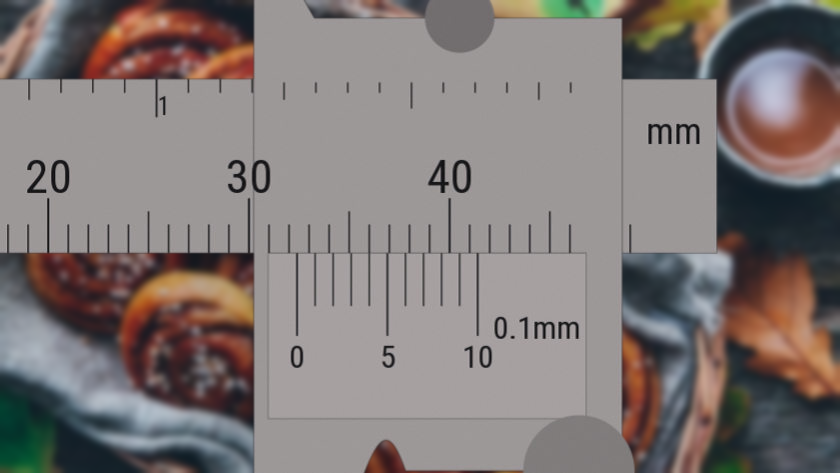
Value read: 32.4,mm
